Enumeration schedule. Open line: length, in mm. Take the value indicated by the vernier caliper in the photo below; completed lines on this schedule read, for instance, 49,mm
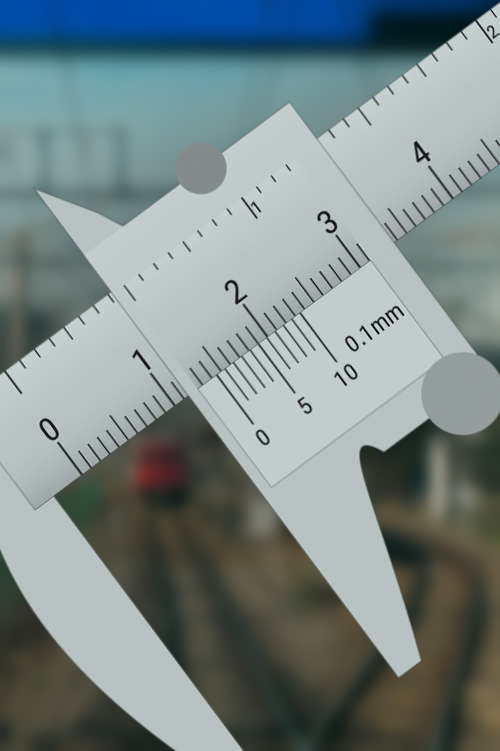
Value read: 14.5,mm
